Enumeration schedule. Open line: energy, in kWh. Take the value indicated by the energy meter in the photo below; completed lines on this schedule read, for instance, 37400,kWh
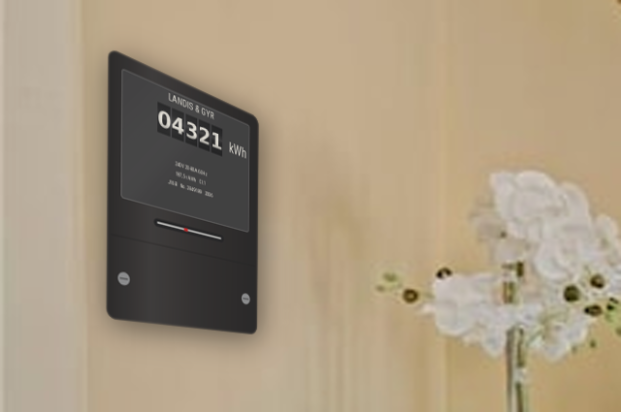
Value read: 4321,kWh
